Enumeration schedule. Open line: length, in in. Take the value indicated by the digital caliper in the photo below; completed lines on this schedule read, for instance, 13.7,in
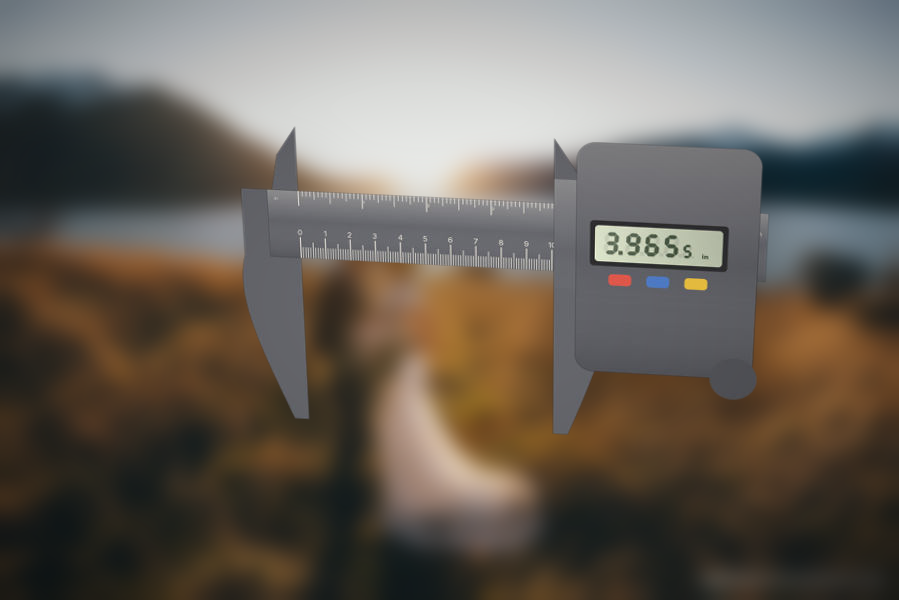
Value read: 3.9655,in
